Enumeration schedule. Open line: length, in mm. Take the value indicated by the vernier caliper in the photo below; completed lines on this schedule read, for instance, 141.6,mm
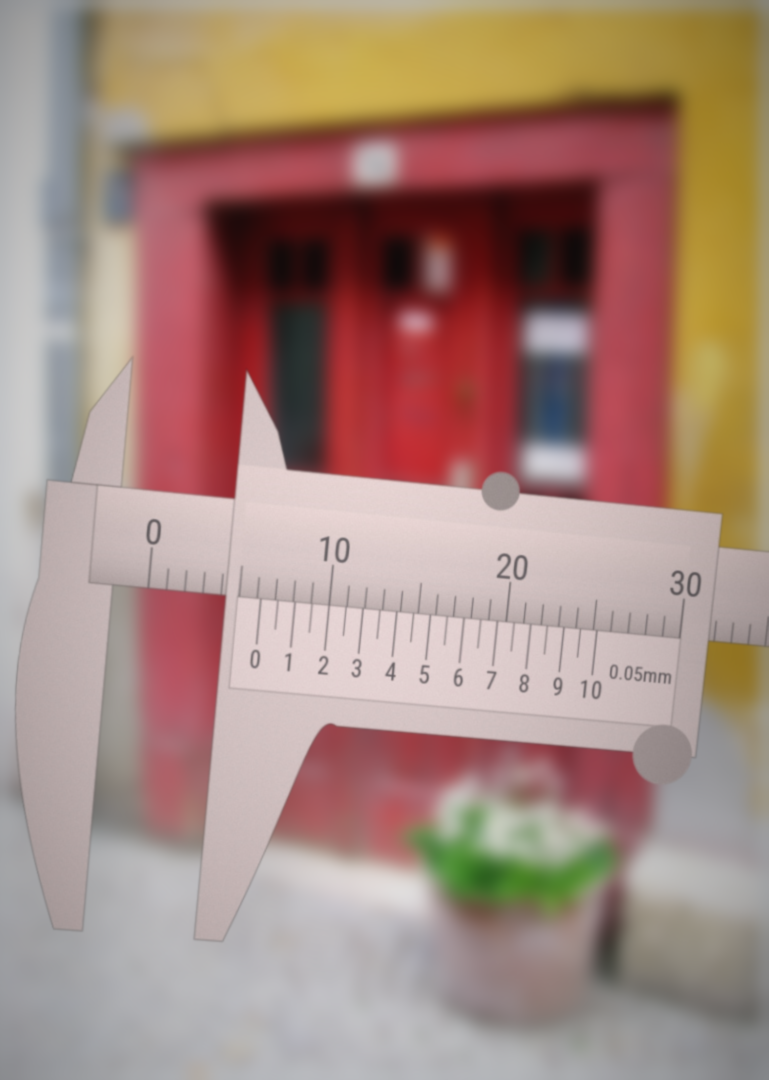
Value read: 6.2,mm
